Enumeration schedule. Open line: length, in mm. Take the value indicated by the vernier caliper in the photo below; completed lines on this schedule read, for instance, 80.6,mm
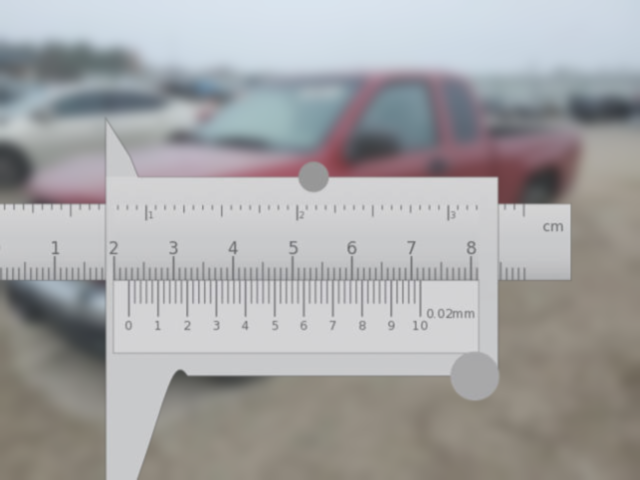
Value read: 22.5,mm
